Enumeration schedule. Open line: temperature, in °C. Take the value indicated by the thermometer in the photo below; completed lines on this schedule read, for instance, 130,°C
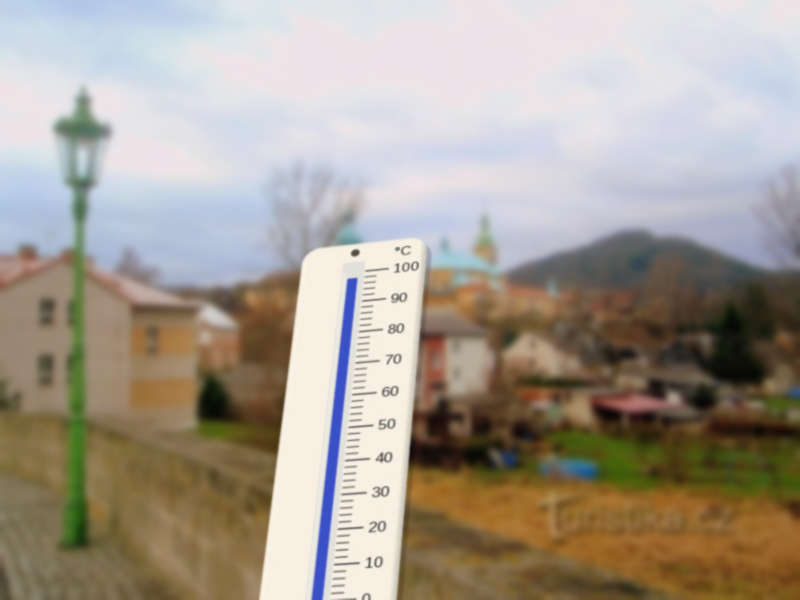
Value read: 98,°C
